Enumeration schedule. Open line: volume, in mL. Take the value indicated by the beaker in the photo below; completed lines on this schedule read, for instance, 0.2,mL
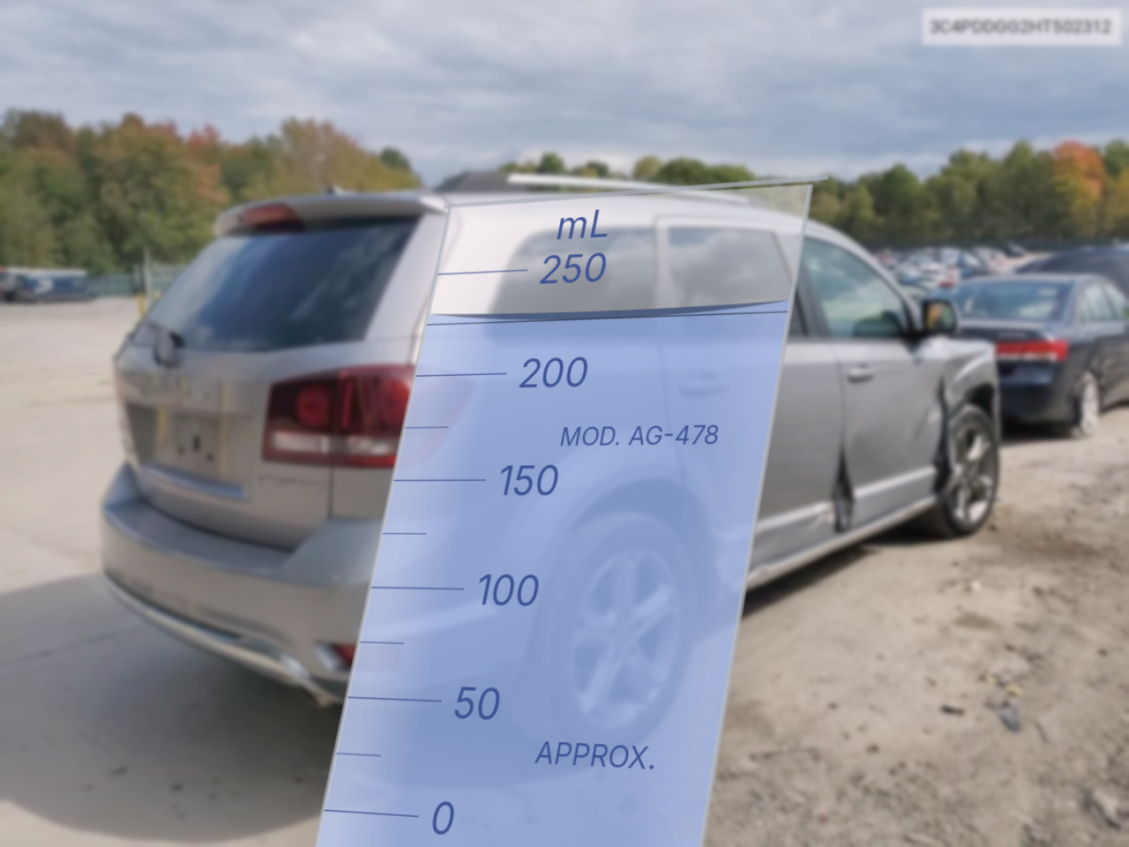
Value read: 225,mL
